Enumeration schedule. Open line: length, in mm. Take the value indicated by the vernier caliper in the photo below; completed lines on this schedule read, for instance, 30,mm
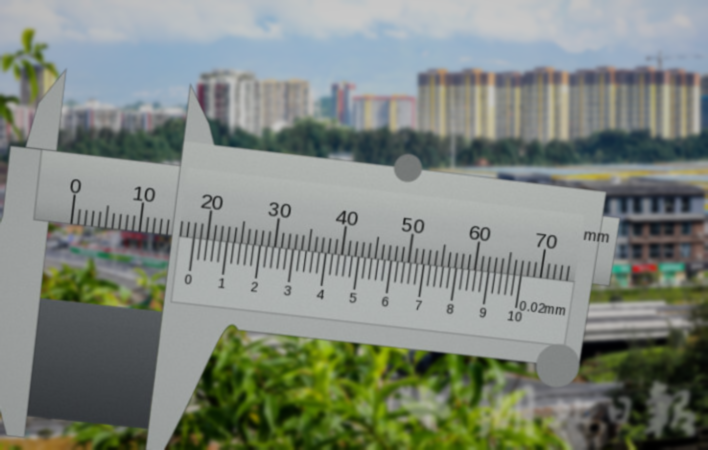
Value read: 18.0,mm
